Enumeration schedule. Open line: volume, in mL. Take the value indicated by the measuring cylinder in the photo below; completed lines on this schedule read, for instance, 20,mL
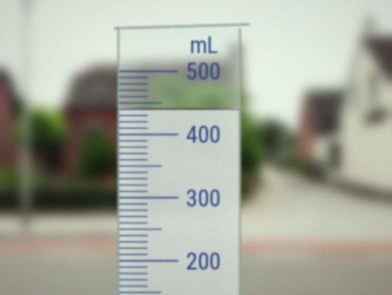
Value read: 440,mL
